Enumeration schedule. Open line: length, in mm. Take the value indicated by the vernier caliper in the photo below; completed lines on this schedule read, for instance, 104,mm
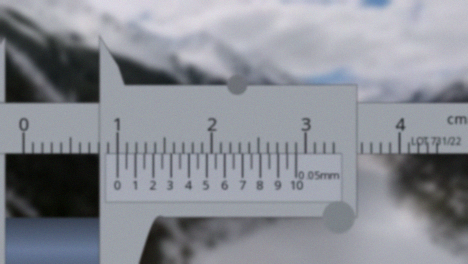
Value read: 10.0,mm
